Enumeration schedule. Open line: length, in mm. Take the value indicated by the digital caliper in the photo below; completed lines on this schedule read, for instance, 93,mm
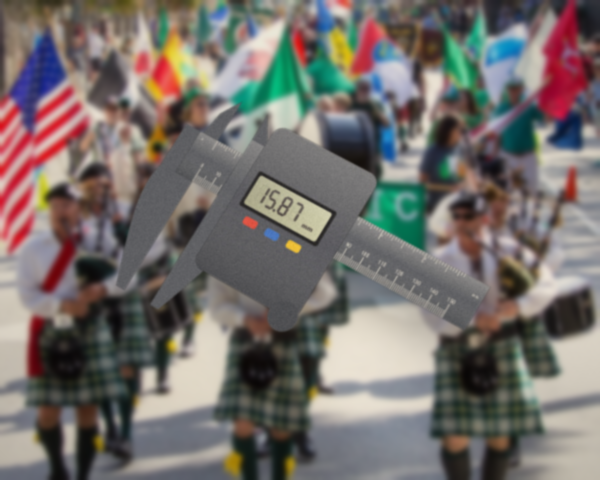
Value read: 15.87,mm
